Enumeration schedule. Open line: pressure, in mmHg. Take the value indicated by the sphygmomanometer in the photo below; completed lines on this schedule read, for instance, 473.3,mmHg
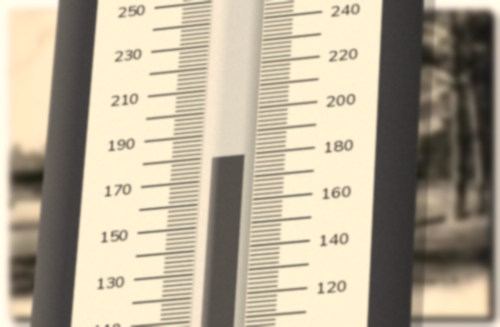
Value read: 180,mmHg
